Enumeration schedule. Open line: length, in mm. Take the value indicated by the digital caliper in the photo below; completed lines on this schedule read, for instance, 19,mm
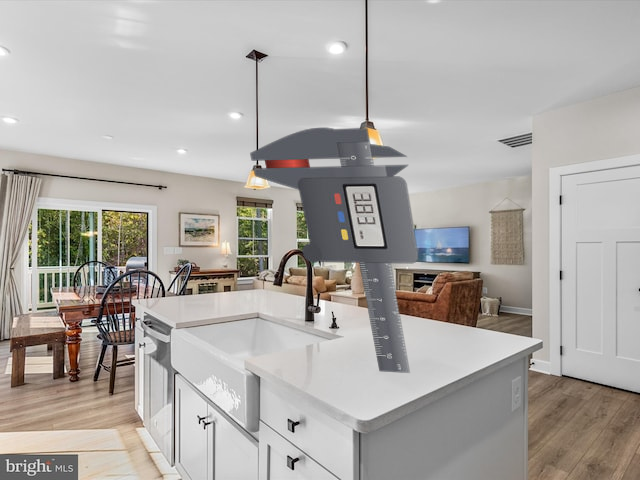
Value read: 3.83,mm
